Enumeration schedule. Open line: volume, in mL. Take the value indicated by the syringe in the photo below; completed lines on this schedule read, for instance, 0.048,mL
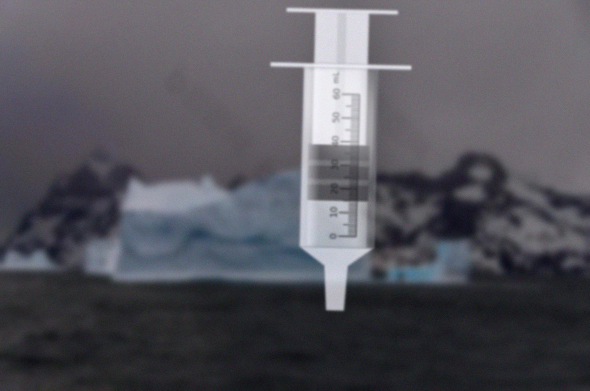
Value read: 15,mL
